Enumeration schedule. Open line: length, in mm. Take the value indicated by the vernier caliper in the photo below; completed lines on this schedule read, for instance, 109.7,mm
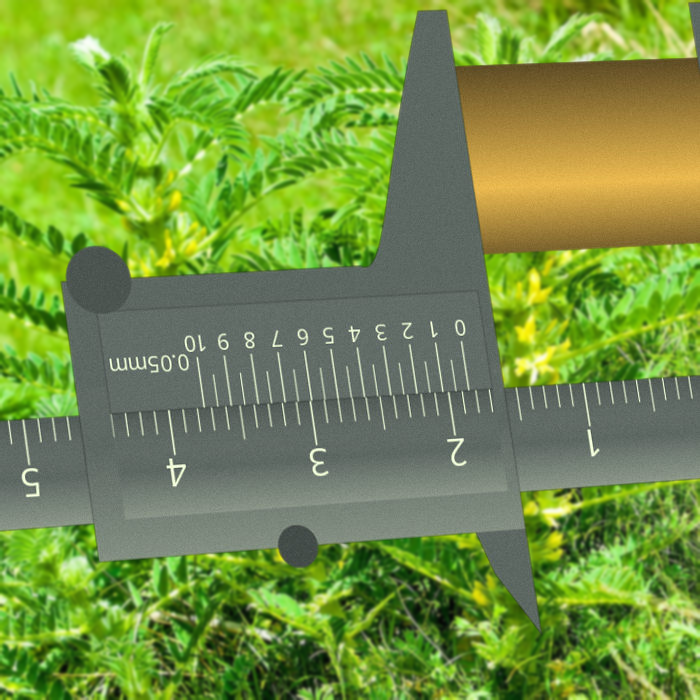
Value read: 18.5,mm
